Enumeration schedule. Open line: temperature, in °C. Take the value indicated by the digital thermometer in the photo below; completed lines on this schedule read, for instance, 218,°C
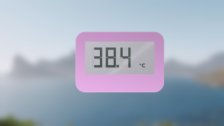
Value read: 38.4,°C
